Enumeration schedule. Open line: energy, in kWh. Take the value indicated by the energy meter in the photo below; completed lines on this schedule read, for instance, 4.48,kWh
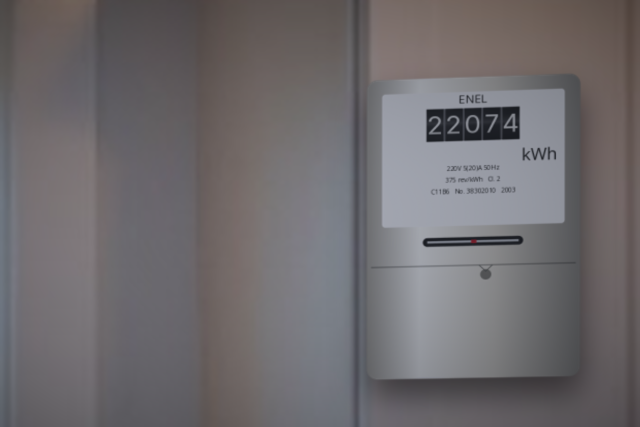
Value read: 22074,kWh
